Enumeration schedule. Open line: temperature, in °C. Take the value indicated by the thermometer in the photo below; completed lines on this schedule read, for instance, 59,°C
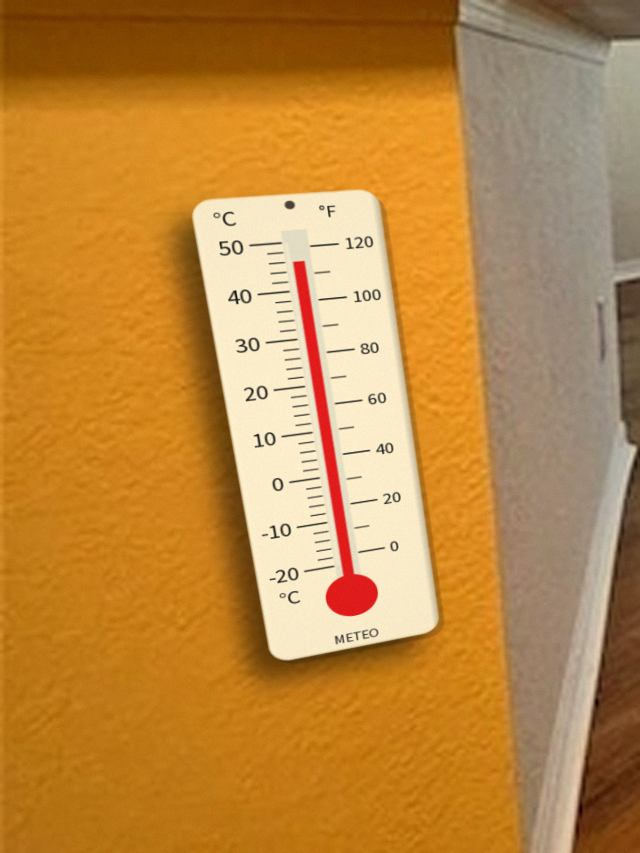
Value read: 46,°C
